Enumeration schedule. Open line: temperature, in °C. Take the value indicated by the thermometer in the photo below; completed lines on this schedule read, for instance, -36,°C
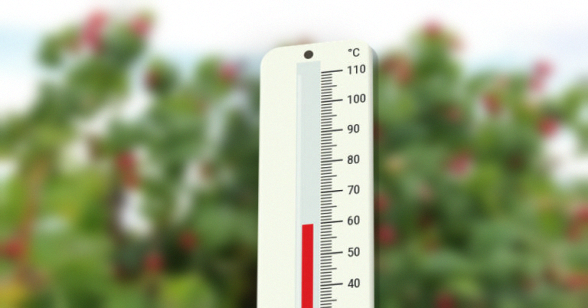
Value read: 60,°C
